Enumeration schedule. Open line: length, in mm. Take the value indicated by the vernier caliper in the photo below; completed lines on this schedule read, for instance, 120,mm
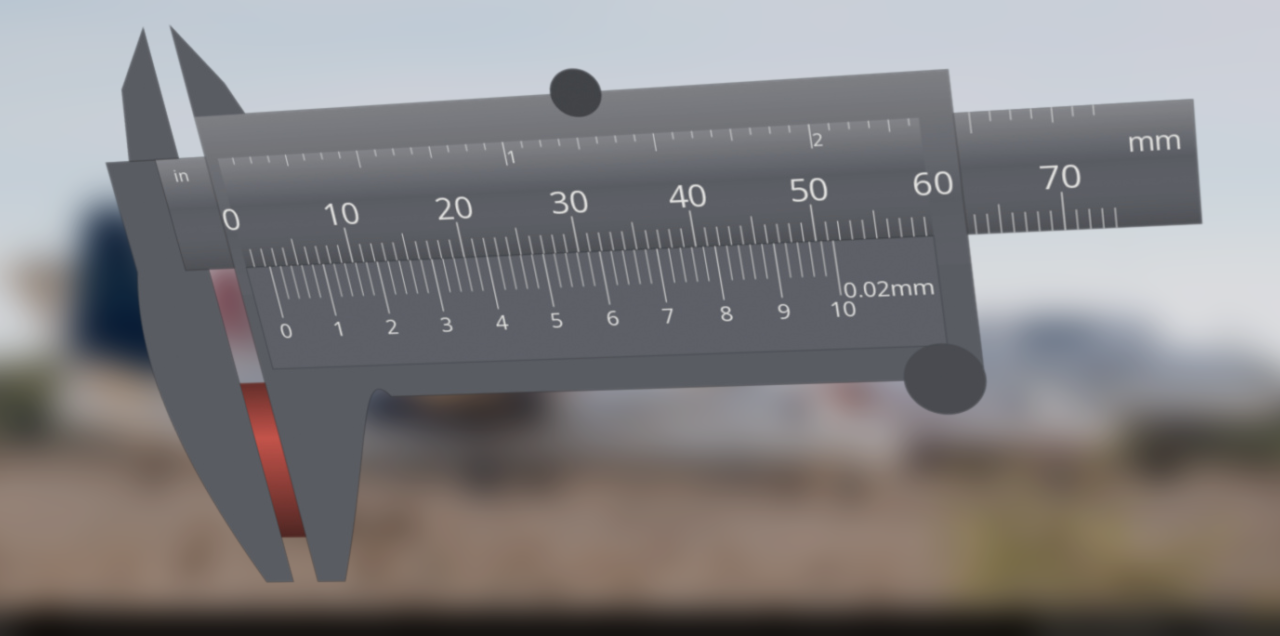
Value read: 2.4,mm
